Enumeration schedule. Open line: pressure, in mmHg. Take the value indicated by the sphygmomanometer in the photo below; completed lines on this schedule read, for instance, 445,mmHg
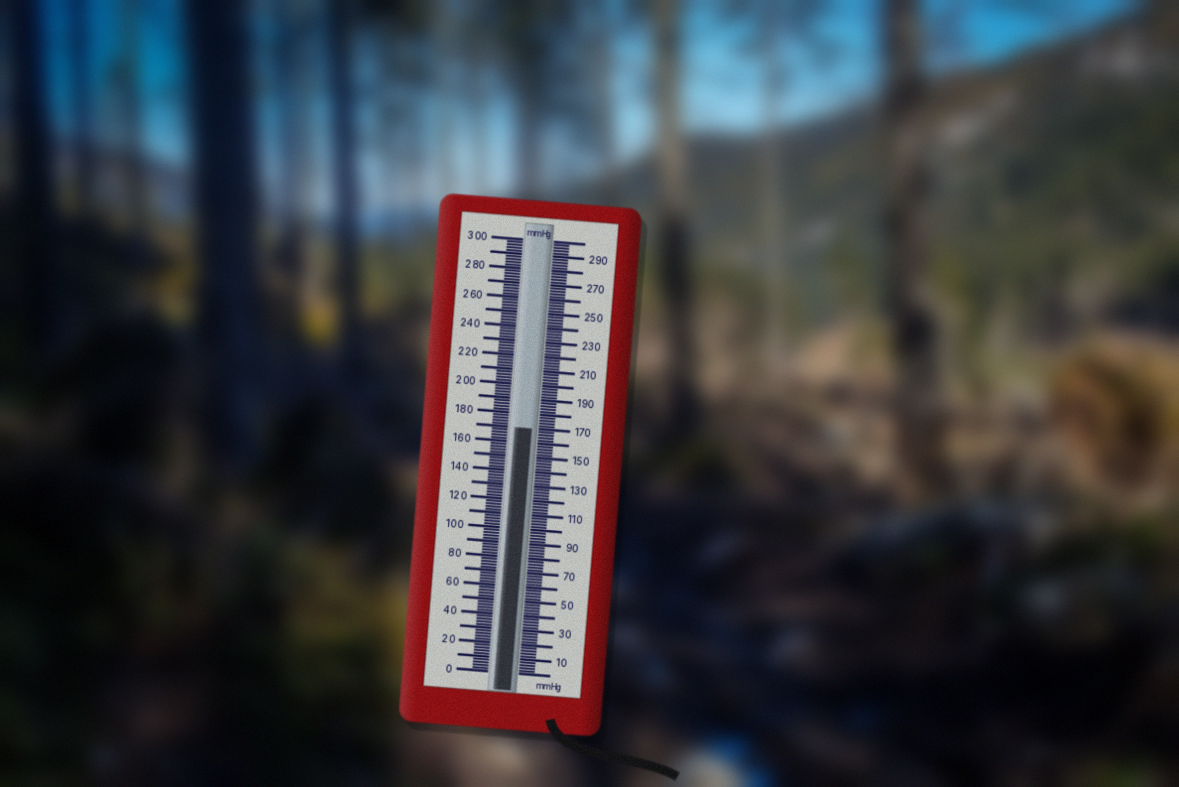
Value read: 170,mmHg
